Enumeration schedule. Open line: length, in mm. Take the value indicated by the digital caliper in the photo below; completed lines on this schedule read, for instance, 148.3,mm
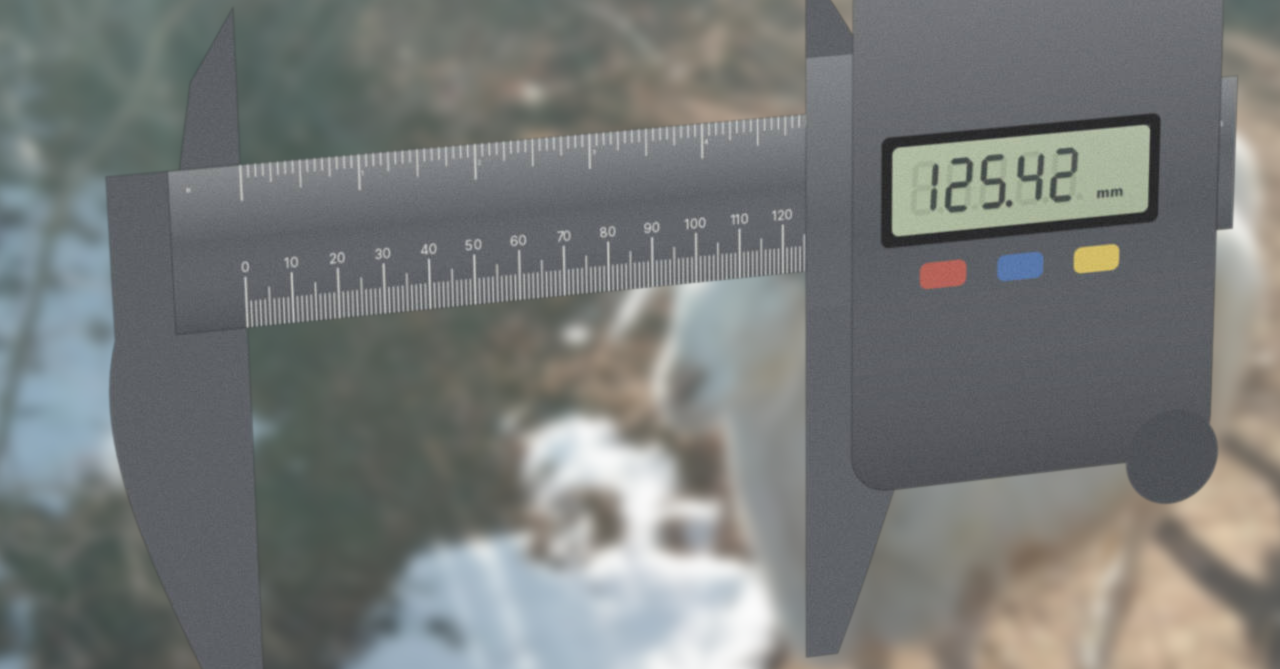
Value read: 125.42,mm
